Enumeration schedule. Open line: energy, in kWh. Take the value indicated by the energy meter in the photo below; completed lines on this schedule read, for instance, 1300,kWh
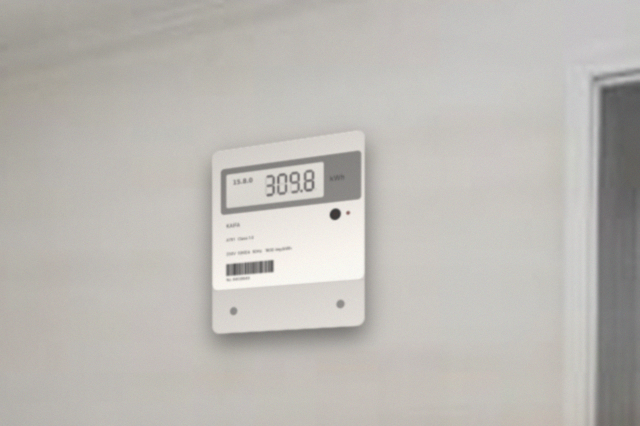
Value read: 309.8,kWh
